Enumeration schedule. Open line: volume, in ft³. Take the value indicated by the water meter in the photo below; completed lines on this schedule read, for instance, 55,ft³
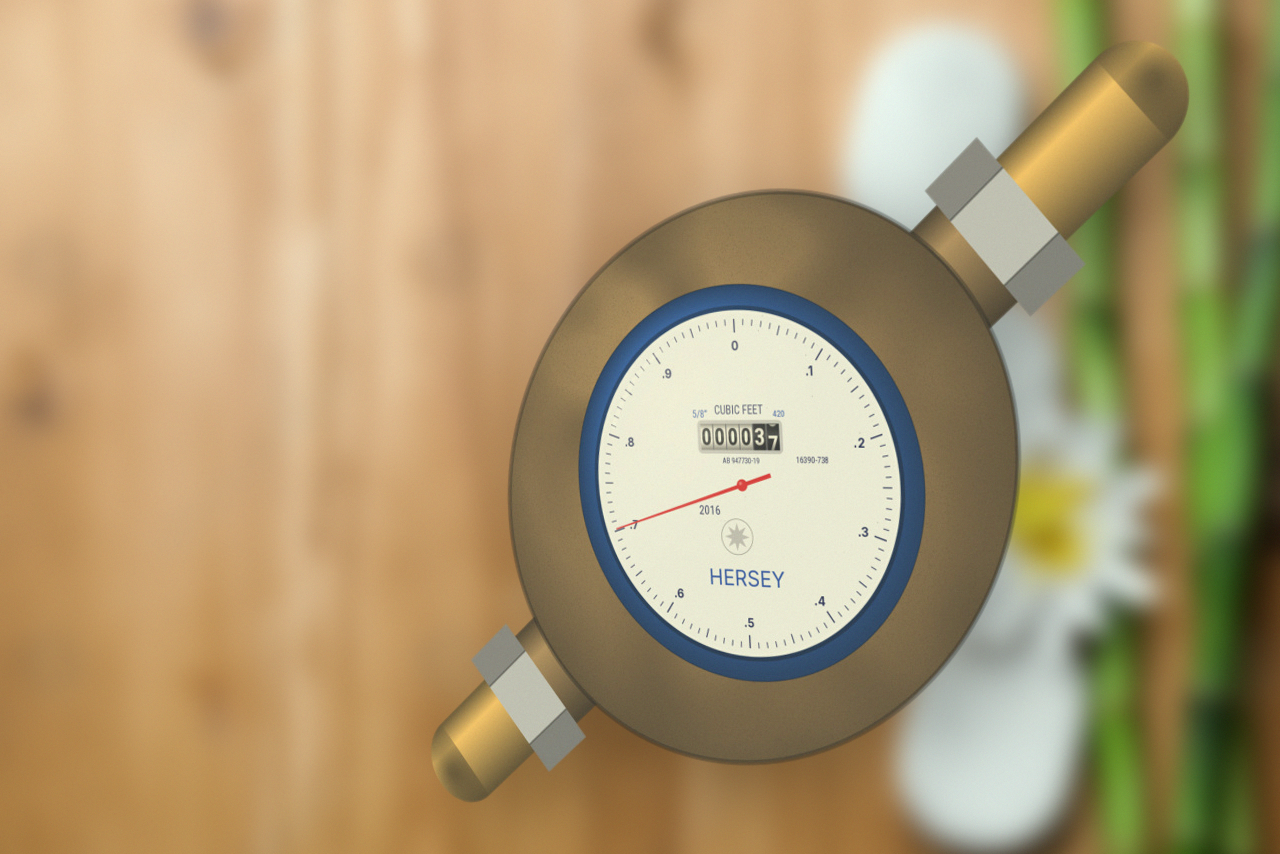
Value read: 36.70,ft³
